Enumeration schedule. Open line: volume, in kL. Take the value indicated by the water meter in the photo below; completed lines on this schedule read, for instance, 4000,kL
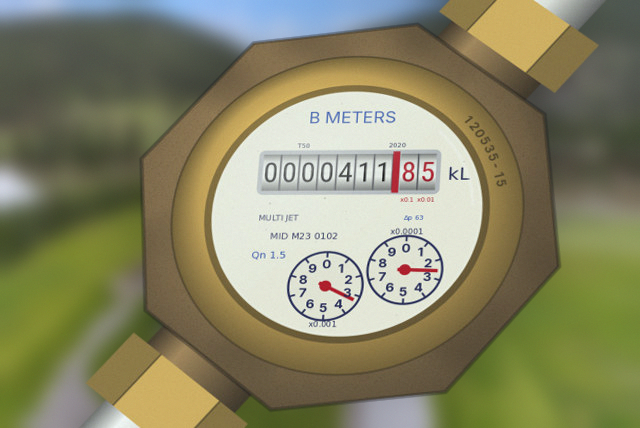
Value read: 411.8532,kL
